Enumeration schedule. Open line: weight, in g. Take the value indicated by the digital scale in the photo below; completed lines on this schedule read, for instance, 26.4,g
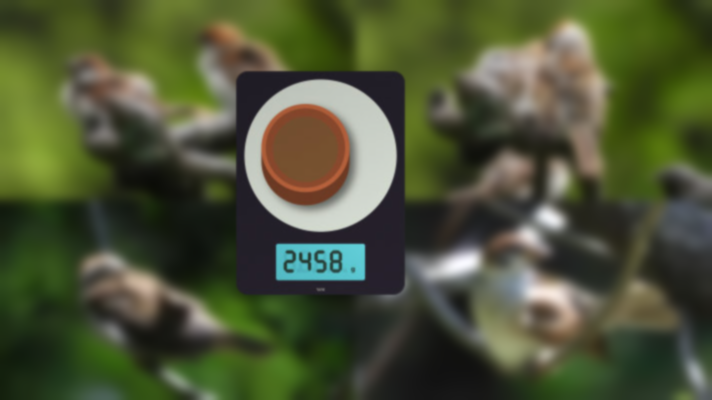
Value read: 2458,g
